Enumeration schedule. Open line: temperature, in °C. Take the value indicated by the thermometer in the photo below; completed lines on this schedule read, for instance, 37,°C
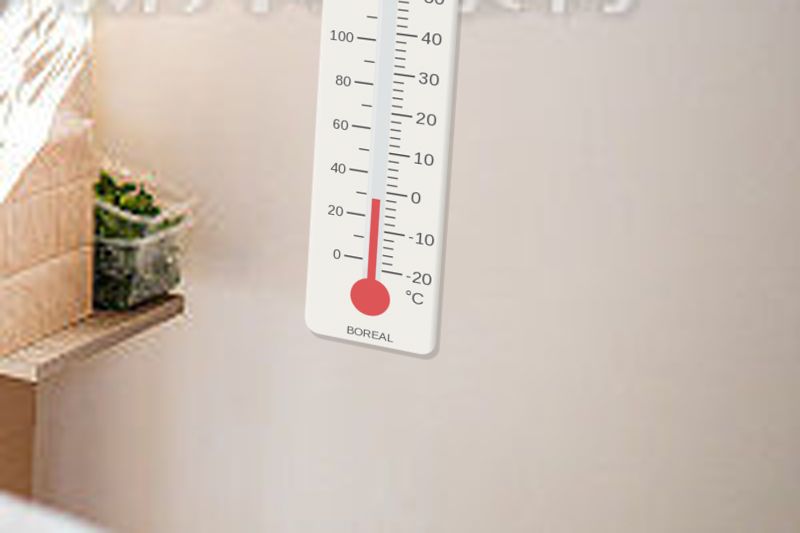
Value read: -2,°C
